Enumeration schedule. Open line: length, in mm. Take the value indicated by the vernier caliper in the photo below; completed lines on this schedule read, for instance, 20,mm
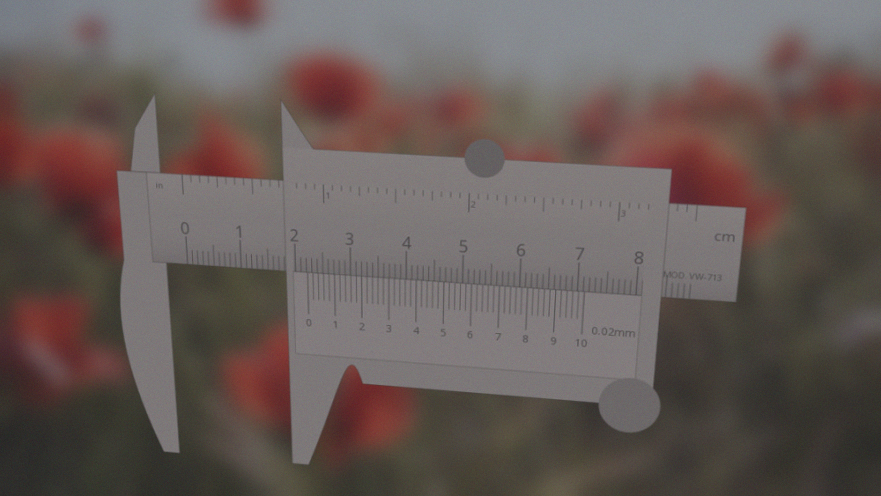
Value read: 22.2,mm
